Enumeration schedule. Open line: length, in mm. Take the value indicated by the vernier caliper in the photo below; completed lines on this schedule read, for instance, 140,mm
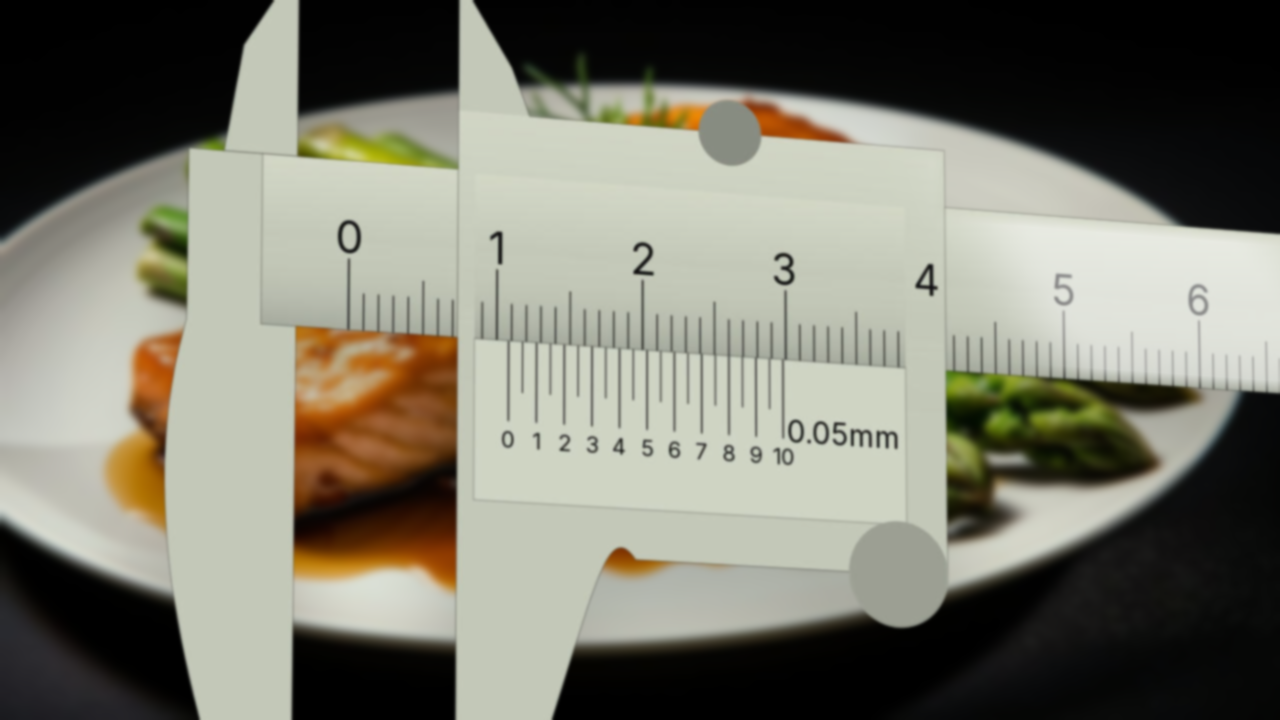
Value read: 10.8,mm
